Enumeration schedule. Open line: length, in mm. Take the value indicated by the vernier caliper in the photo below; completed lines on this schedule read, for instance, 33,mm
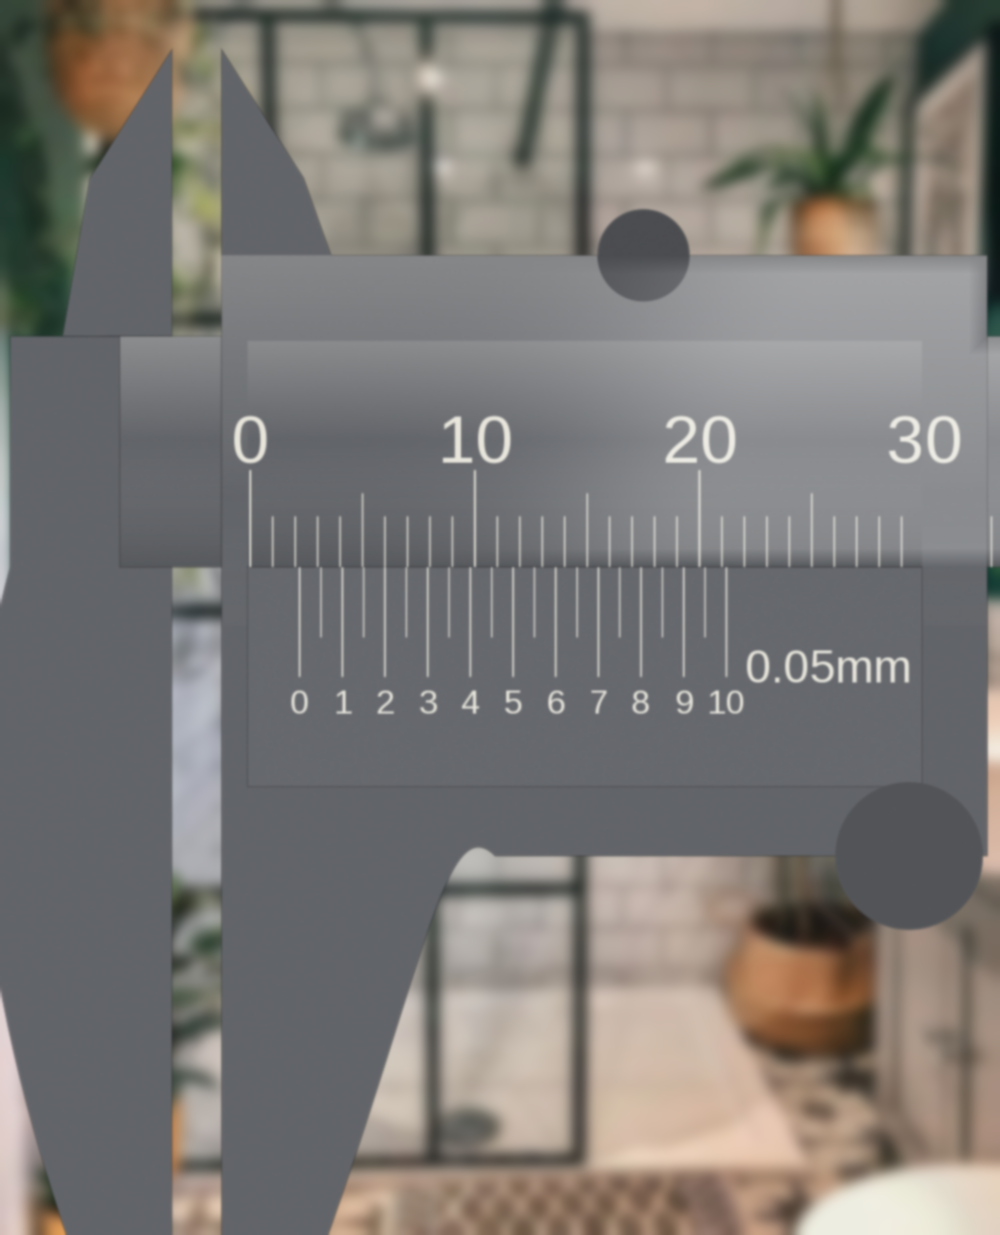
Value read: 2.2,mm
